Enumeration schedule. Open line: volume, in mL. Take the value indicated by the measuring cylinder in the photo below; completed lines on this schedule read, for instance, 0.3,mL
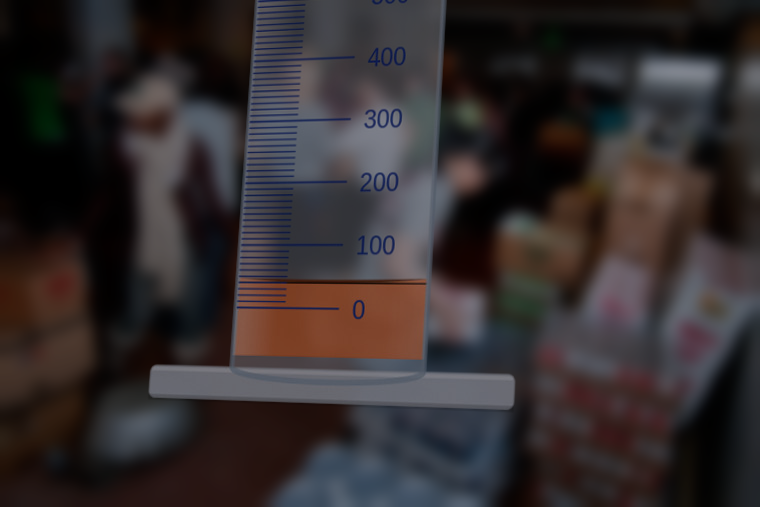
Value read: 40,mL
